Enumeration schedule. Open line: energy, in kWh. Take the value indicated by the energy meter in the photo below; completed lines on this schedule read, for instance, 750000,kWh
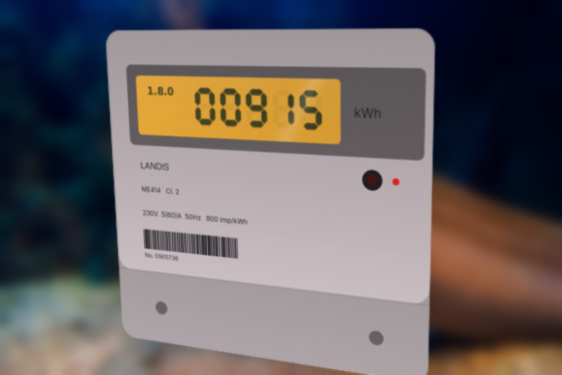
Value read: 915,kWh
